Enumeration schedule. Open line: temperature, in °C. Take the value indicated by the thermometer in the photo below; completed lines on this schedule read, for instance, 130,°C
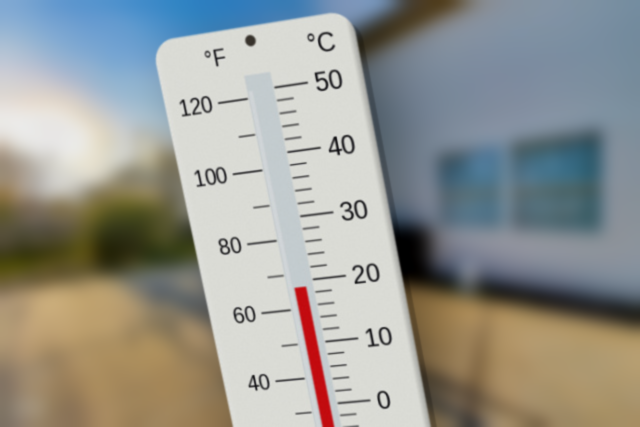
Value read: 19,°C
